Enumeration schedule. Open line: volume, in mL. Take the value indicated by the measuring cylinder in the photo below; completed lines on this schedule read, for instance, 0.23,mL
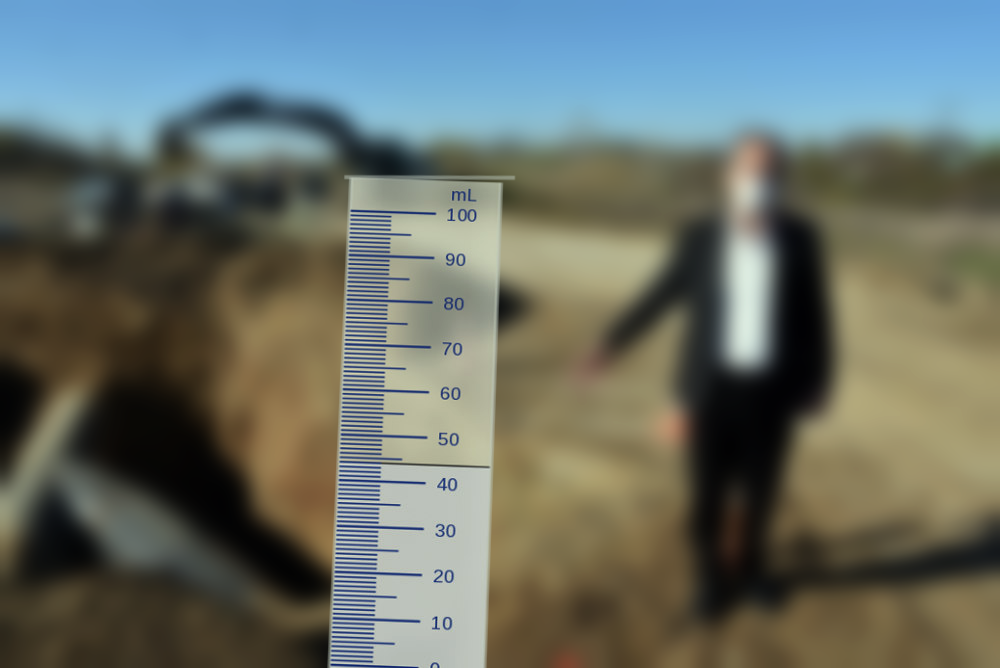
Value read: 44,mL
